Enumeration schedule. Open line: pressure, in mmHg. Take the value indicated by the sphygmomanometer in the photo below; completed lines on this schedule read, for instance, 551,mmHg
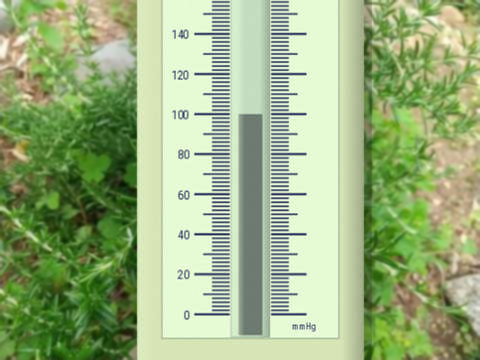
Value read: 100,mmHg
